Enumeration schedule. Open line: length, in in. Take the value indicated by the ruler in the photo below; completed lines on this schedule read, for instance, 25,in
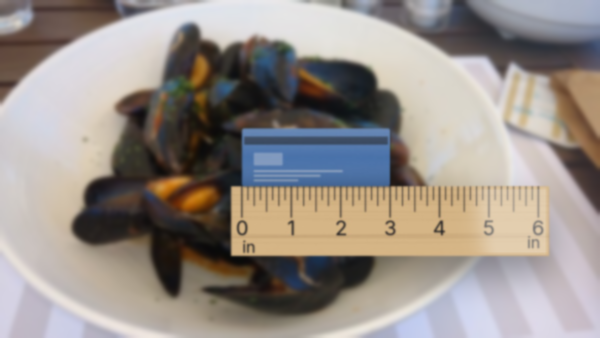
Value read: 3,in
